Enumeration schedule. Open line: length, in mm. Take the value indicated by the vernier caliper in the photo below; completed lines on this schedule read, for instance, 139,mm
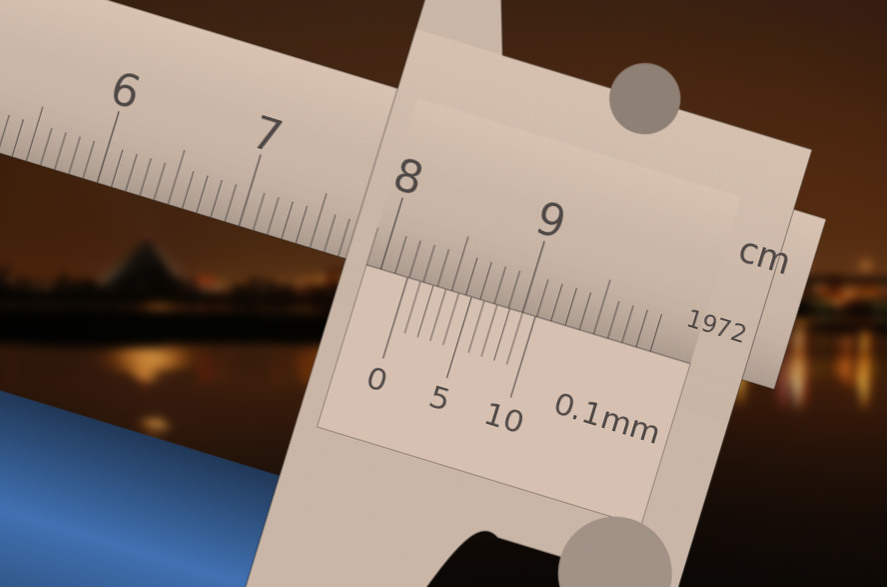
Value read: 81.9,mm
